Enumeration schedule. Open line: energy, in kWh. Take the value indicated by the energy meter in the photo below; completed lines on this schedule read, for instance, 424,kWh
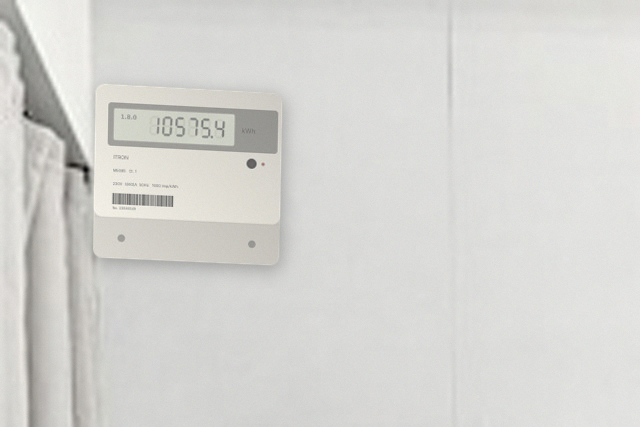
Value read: 10575.4,kWh
